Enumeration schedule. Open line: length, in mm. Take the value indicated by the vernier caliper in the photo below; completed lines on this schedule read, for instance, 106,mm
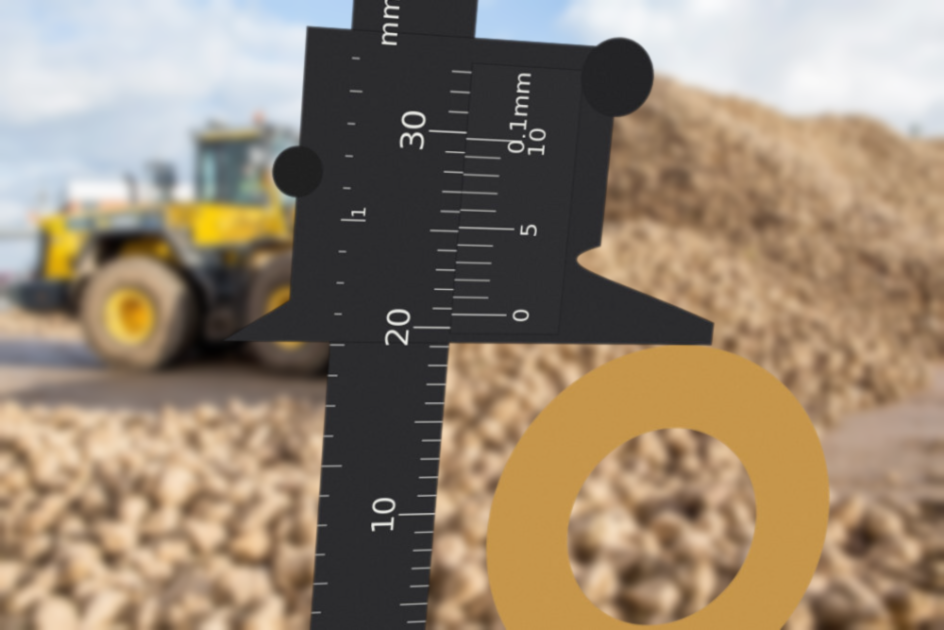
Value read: 20.7,mm
